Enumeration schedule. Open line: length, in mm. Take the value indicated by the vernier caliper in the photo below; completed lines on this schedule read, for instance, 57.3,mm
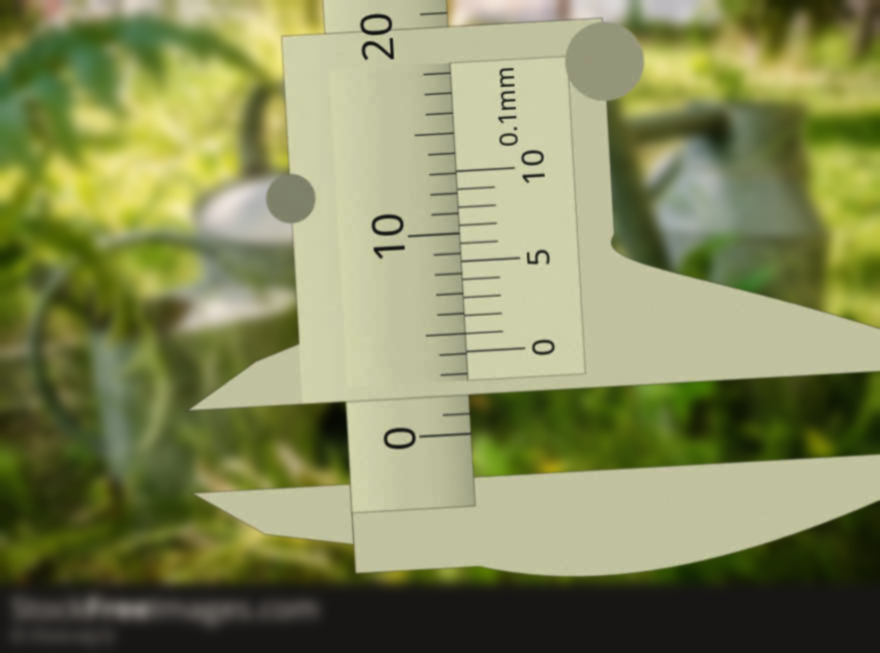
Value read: 4.1,mm
